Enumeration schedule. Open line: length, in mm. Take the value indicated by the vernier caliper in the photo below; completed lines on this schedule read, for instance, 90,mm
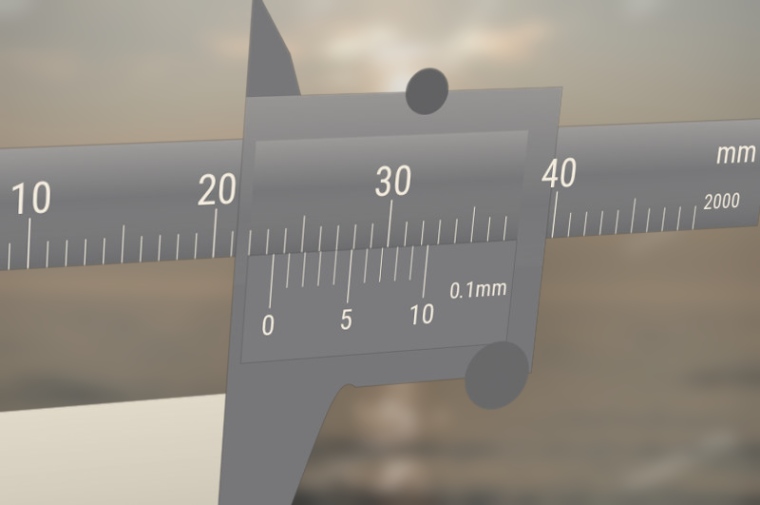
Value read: 23.4,mm
